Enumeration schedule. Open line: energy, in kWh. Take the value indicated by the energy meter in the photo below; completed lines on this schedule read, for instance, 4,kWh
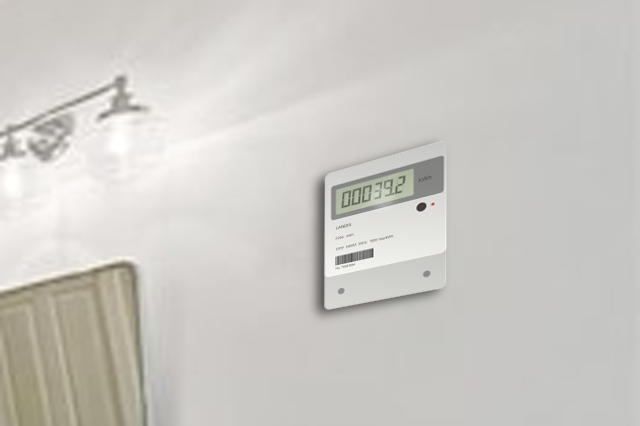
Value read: 39.2,kWh
